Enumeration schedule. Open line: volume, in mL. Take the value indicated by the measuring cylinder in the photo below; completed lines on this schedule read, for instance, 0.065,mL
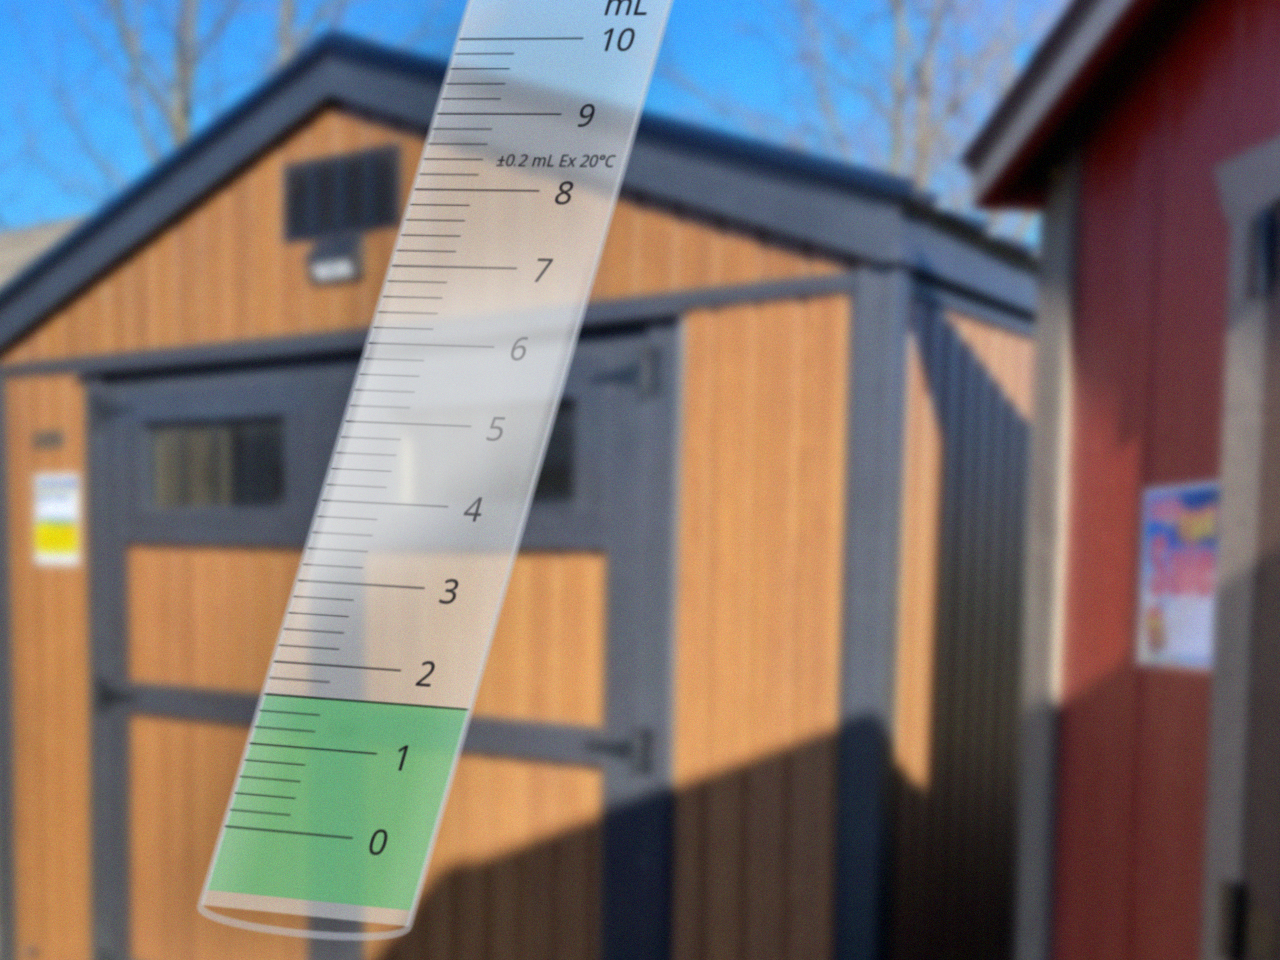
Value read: 1.6,mL
